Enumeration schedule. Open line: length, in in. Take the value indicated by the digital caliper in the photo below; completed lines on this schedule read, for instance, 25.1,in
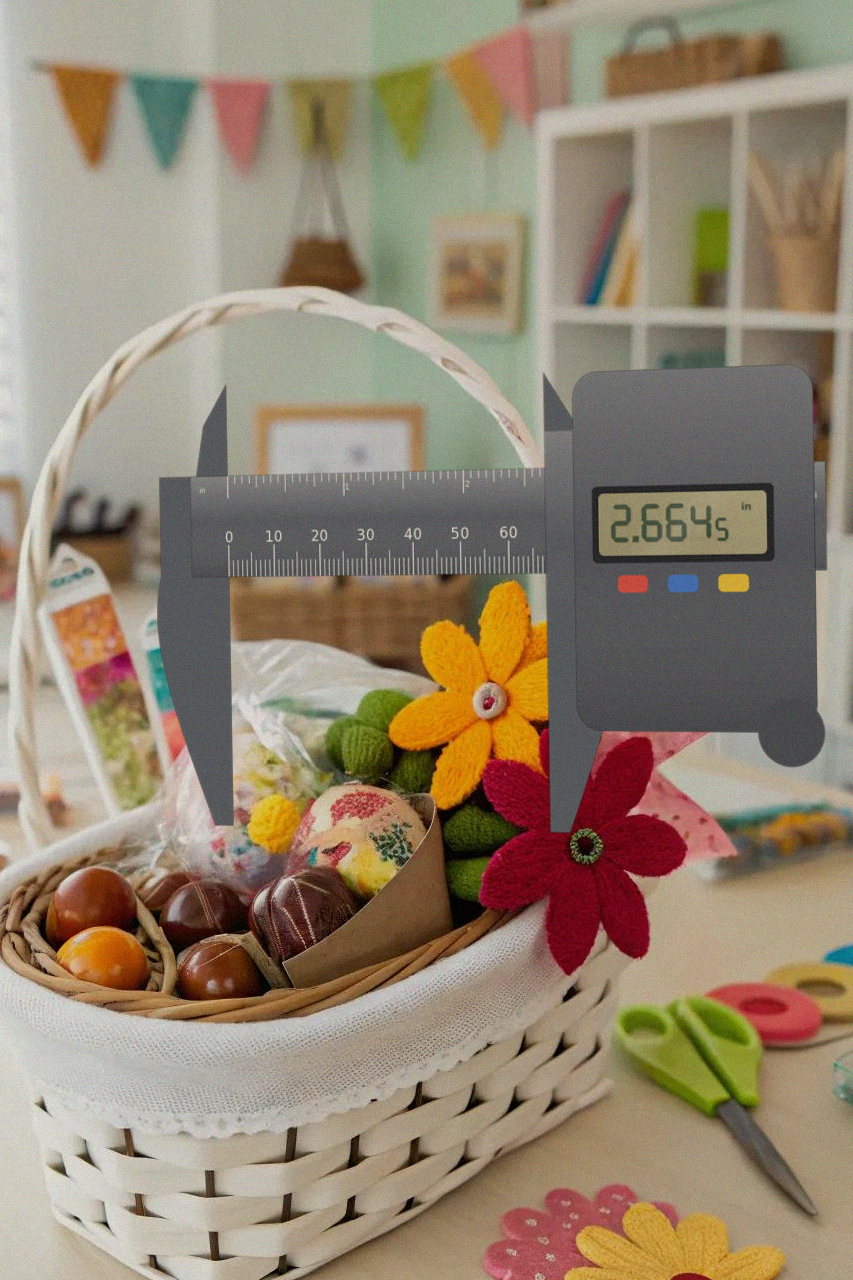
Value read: 2.6645,in
